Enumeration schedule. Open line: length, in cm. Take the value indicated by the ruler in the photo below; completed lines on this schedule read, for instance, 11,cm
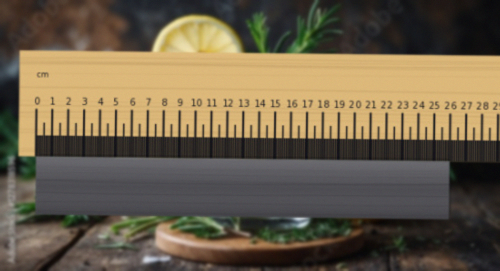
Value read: 26,cm
